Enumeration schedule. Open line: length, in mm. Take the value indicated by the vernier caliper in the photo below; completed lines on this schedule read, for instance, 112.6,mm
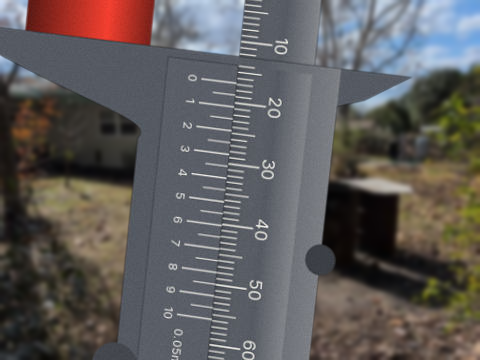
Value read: 16.8,mm
